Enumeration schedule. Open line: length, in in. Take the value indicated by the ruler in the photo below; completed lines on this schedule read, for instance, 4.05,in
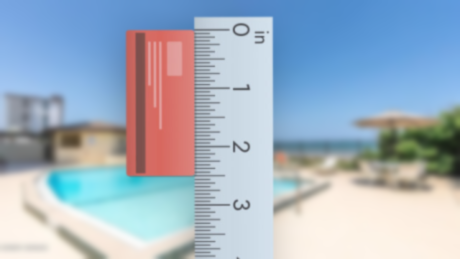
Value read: 2.5,in
